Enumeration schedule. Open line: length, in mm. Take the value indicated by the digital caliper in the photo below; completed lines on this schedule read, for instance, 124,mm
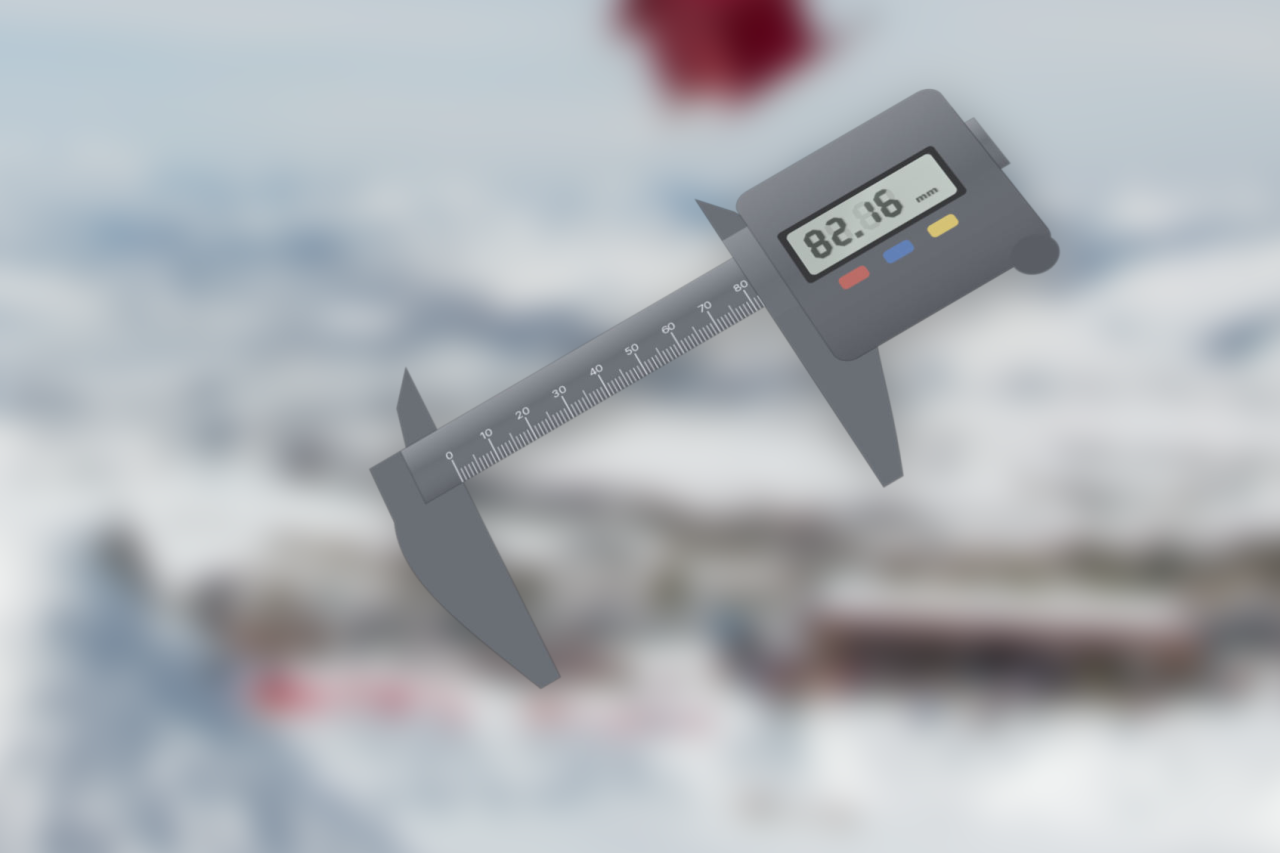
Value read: 82.16,mm
